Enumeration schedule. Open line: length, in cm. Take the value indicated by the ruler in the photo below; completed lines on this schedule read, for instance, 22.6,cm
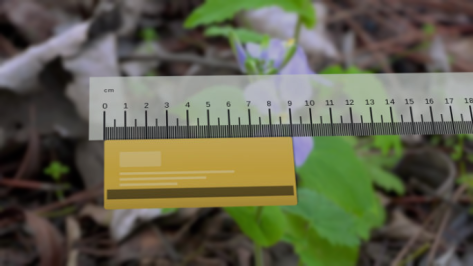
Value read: 9,cm
